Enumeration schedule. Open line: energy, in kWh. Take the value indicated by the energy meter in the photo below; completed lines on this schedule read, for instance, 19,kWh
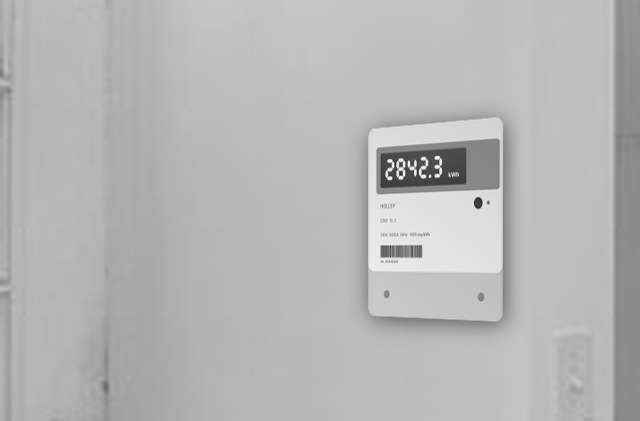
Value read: 2842.3,kWh
